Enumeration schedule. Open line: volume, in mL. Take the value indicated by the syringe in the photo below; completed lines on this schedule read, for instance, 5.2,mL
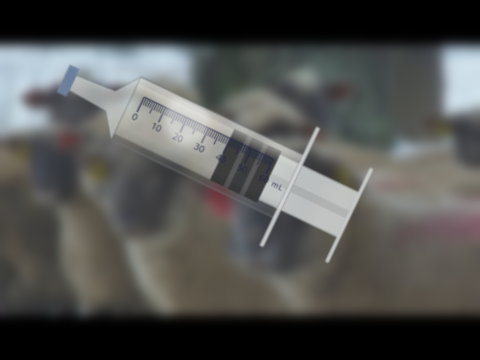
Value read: 40,mL
